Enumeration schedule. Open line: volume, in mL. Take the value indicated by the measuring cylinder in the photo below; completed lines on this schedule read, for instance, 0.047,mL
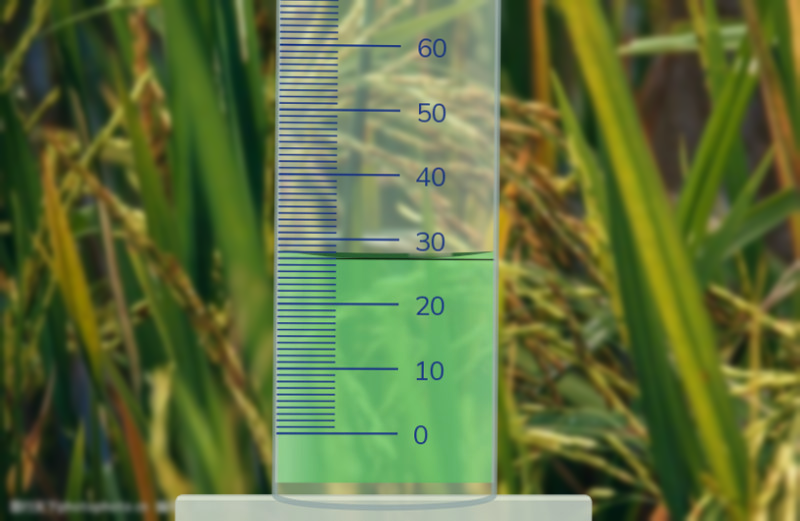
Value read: 27,mL
